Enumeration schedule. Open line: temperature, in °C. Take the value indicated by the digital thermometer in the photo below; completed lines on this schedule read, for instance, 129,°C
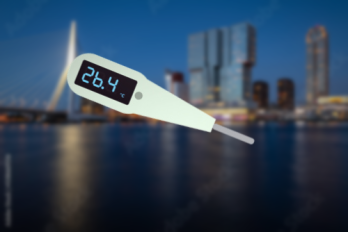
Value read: 26.4,°C
